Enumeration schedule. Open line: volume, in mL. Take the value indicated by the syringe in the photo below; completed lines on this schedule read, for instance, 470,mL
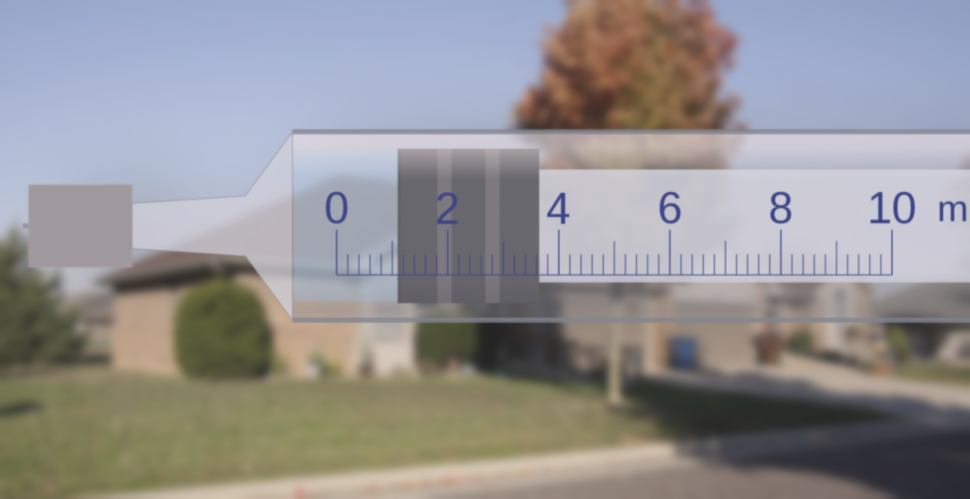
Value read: 1.1,mL
